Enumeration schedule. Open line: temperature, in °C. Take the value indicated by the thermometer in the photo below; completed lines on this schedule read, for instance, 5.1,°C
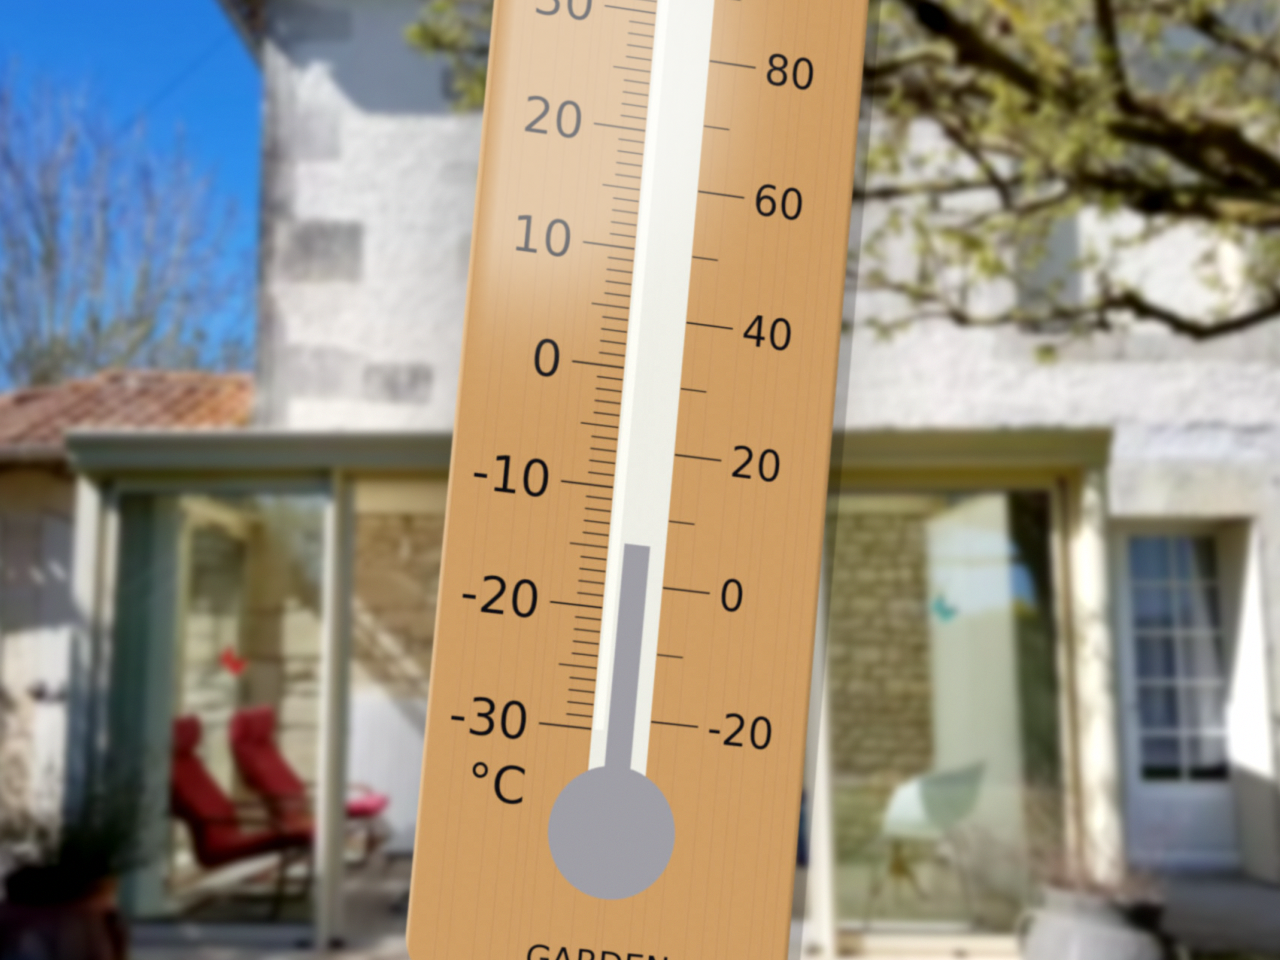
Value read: -14.5,°C
